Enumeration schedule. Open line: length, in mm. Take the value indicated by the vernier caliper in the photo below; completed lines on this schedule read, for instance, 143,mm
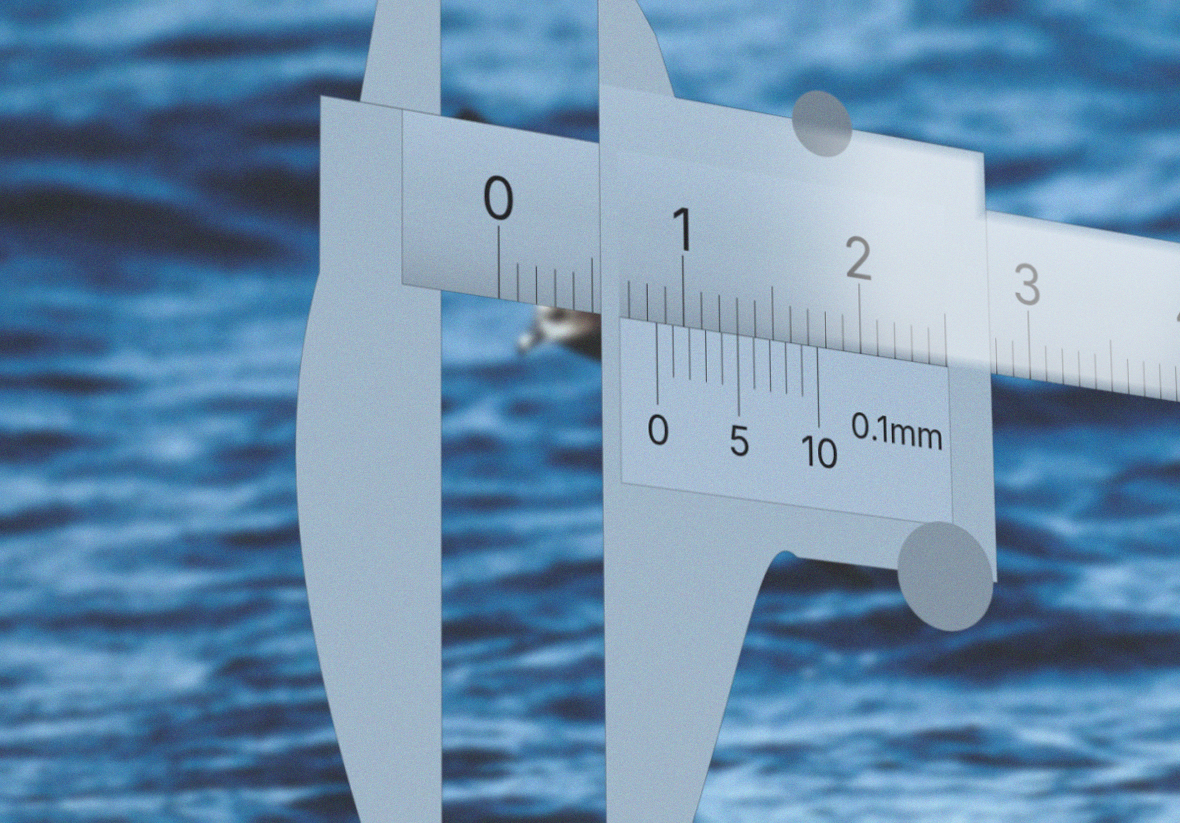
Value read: 8.5,mm
